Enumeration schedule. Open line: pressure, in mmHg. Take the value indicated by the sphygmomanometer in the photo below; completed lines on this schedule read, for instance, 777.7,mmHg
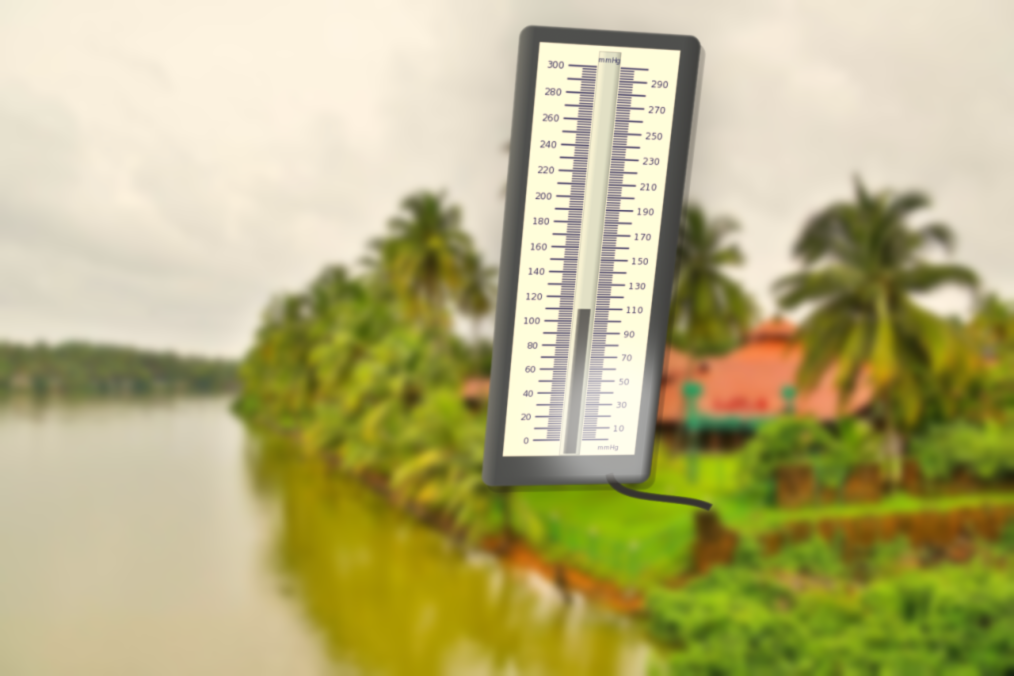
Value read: 110,mmHg
